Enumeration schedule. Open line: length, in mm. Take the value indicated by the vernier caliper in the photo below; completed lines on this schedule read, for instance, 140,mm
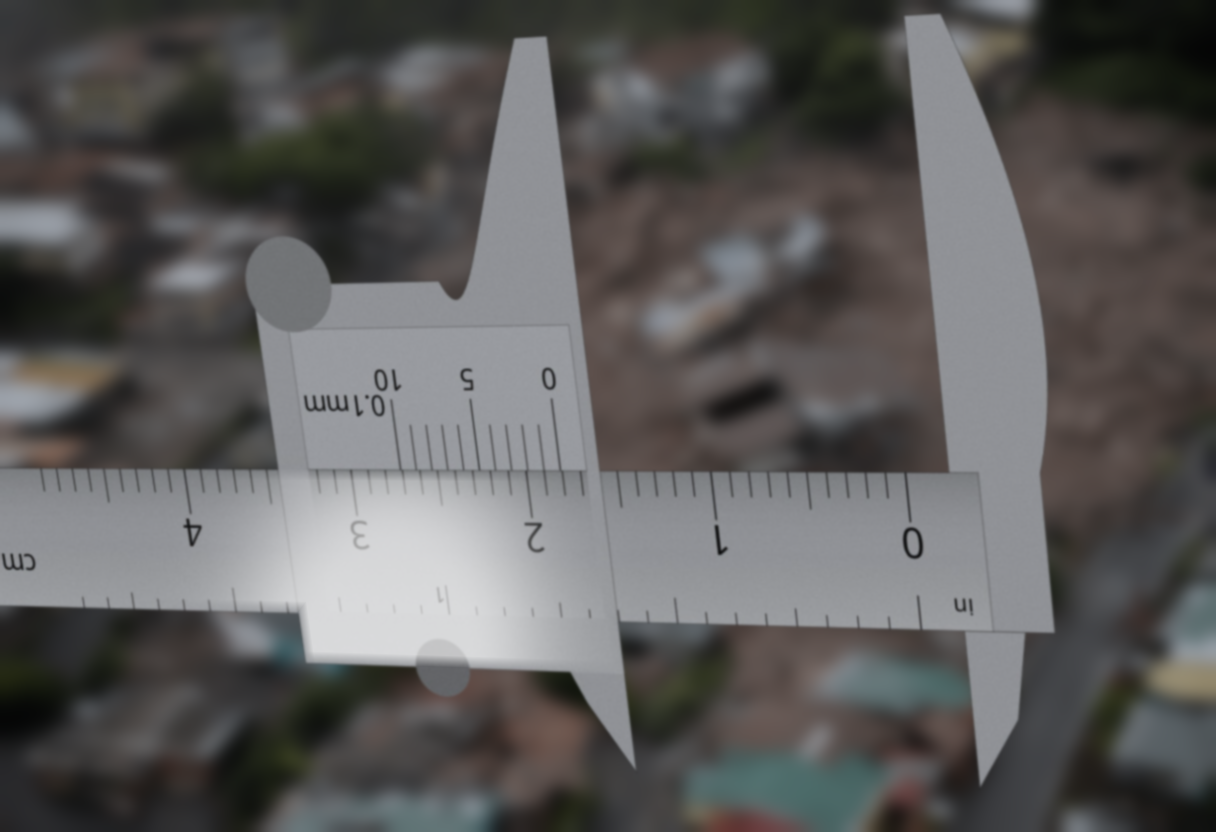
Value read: 18.1,mm
